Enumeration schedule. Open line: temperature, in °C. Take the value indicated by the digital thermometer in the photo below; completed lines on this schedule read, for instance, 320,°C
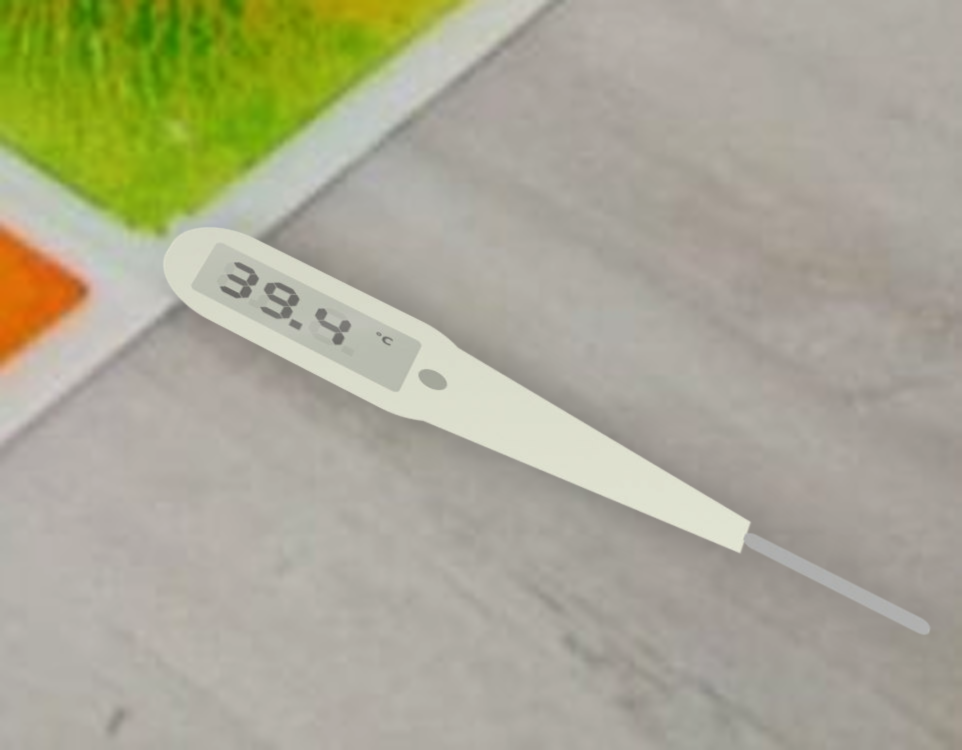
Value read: 39.4,°C
